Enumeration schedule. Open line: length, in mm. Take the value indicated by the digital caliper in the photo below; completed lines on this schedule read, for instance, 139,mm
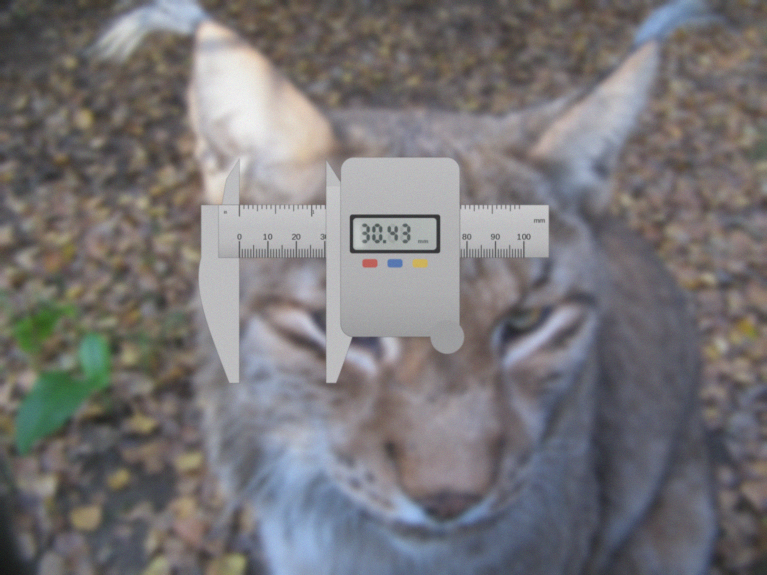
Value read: 30.43,mm
